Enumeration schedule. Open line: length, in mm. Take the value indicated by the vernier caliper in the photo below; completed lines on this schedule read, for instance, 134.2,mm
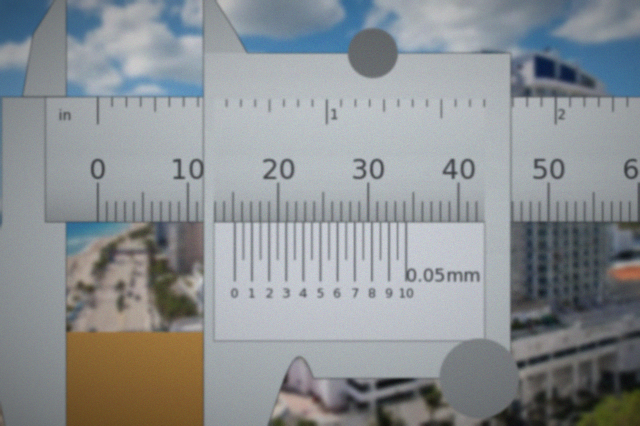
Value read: 15.2,mm
